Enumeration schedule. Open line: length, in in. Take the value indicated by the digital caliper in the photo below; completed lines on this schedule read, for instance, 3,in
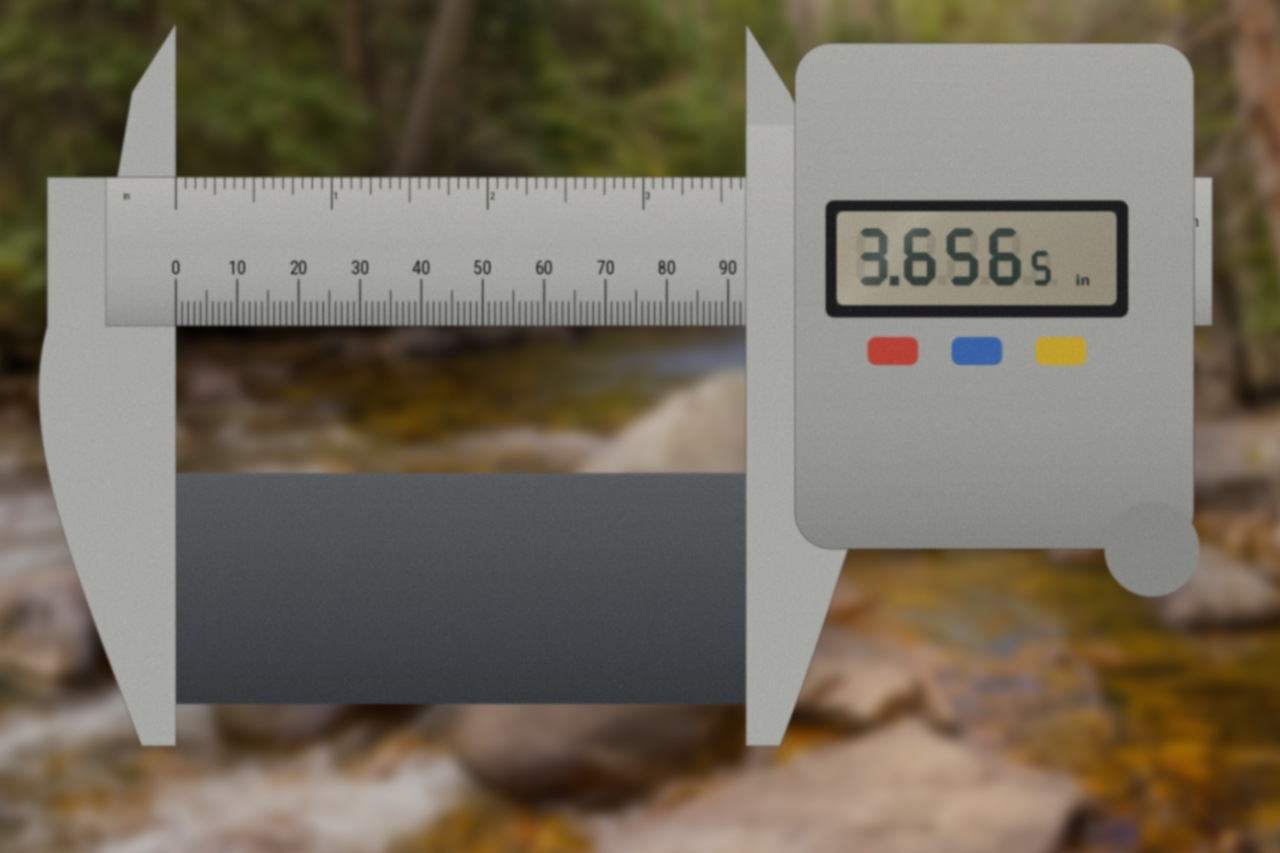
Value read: 3.6565,in
